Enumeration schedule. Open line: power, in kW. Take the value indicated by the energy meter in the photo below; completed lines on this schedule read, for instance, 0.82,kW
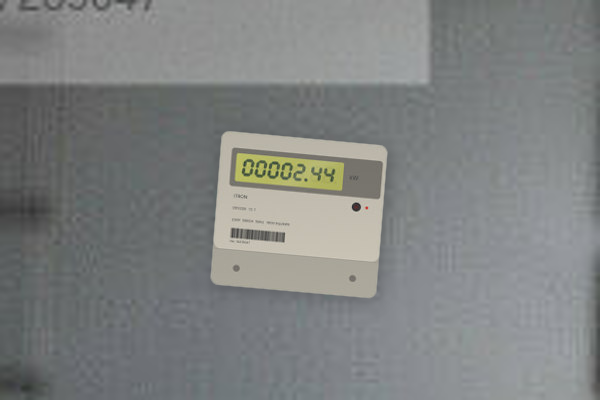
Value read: 2.44,kW
